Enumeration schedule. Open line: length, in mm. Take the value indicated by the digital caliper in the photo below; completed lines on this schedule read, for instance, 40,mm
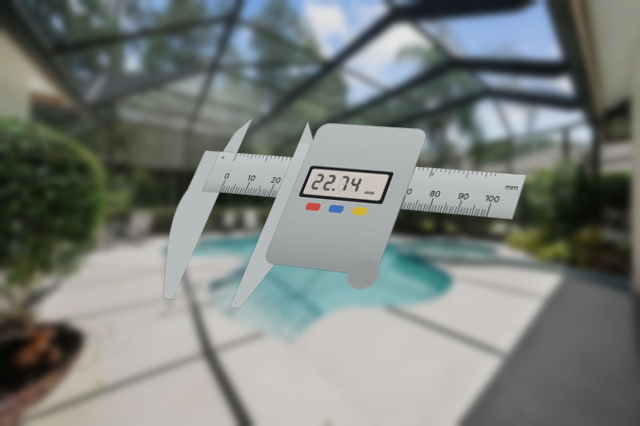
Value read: 22.74,mm
